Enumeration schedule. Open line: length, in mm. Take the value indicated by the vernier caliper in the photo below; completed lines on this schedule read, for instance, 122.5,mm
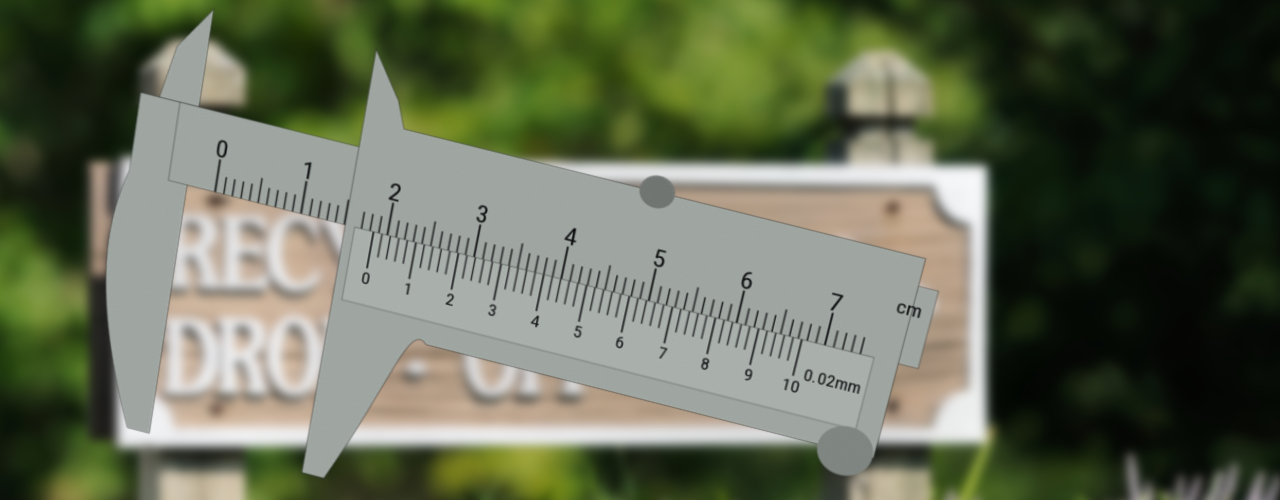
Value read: 18.4,mm
